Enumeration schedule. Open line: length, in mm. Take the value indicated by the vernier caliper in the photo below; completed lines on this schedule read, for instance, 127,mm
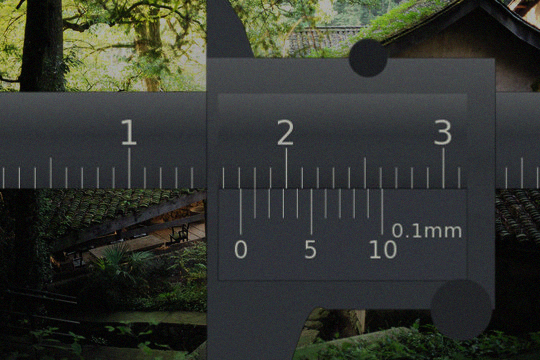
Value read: 17.1,mm
